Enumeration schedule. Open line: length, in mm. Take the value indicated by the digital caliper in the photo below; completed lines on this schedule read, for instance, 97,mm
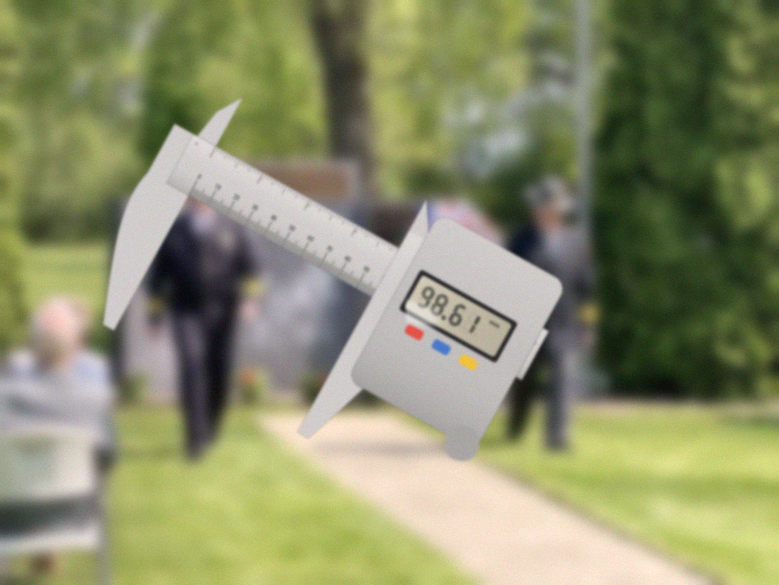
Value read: 98.61,mm
